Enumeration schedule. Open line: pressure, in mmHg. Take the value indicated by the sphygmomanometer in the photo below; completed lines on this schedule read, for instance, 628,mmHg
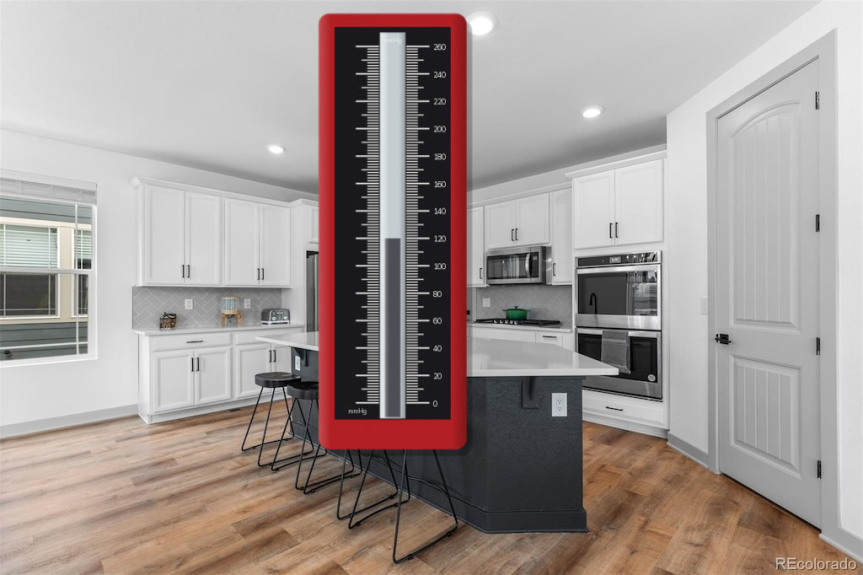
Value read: 120,mmHg
